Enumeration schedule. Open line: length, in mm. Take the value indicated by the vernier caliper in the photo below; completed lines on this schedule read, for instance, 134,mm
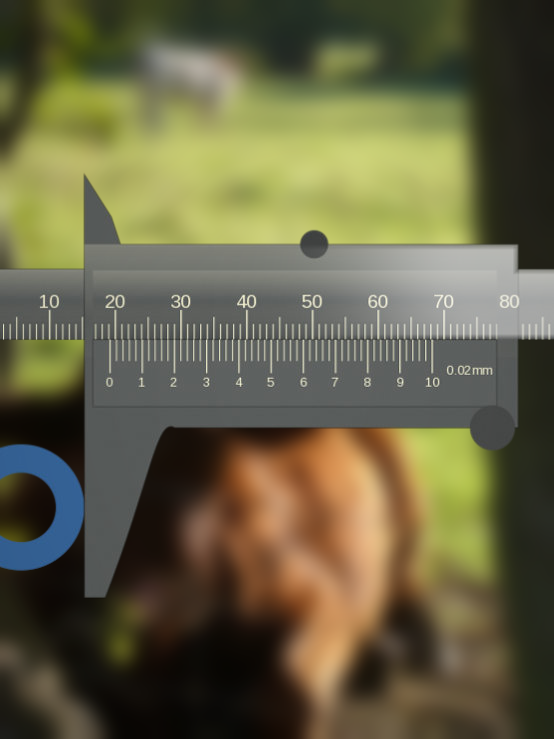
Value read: 19.2,mm
